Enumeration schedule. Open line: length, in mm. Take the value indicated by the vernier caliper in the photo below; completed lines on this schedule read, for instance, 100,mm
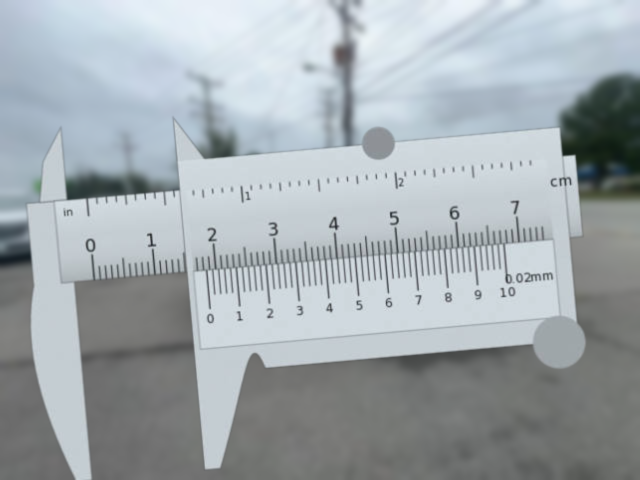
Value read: 18.5,mm
